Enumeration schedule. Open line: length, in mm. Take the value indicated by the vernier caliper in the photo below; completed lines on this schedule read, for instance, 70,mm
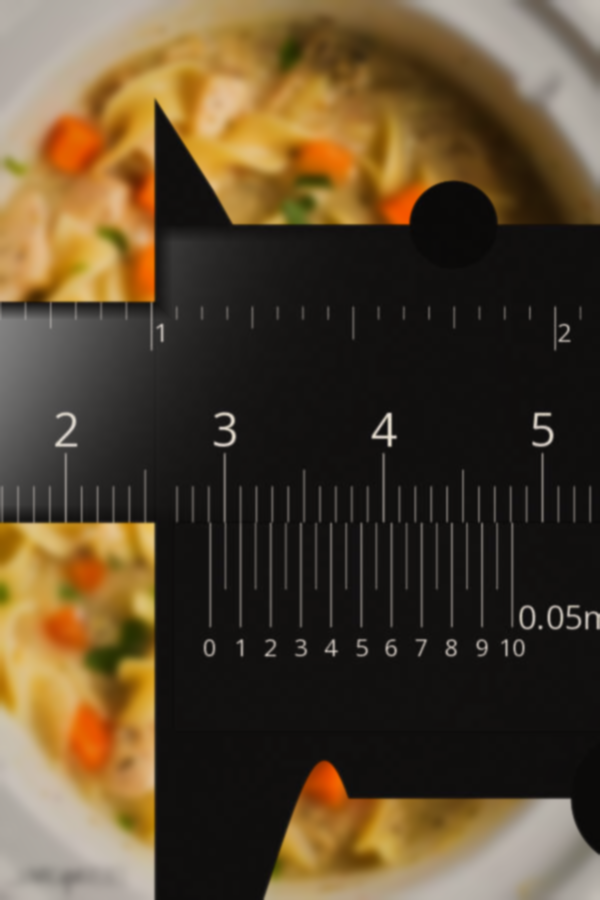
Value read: 29.1,mm
